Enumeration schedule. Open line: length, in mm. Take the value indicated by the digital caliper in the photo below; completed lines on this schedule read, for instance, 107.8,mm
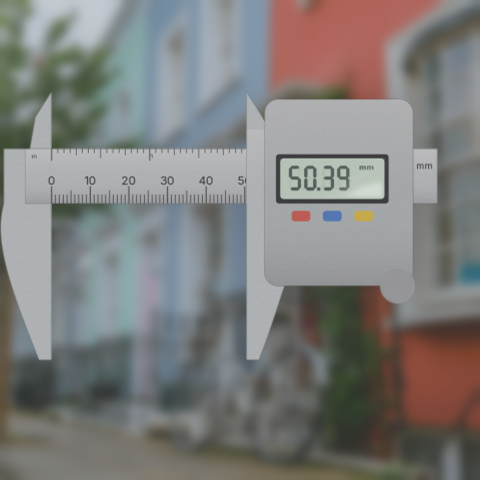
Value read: 50.39,mm
